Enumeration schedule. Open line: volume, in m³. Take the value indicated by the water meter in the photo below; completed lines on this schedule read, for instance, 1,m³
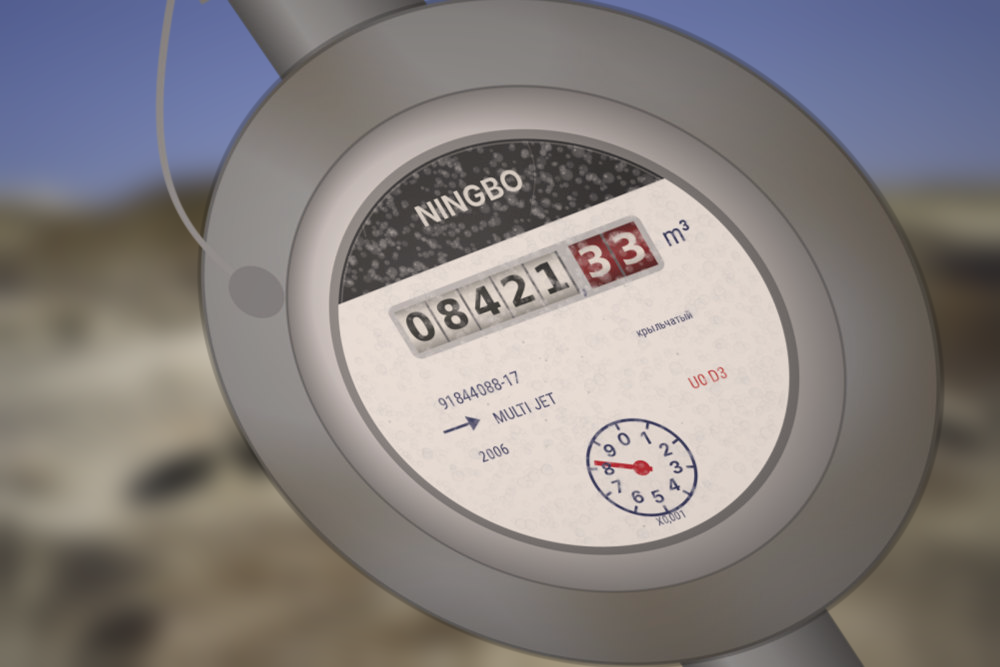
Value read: 8421.338,m³
